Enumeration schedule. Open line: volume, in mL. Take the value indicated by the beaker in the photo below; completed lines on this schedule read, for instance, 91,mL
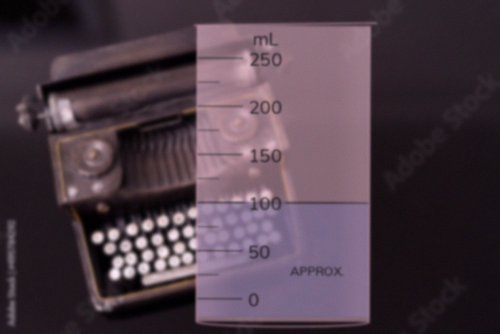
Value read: 100,mL
